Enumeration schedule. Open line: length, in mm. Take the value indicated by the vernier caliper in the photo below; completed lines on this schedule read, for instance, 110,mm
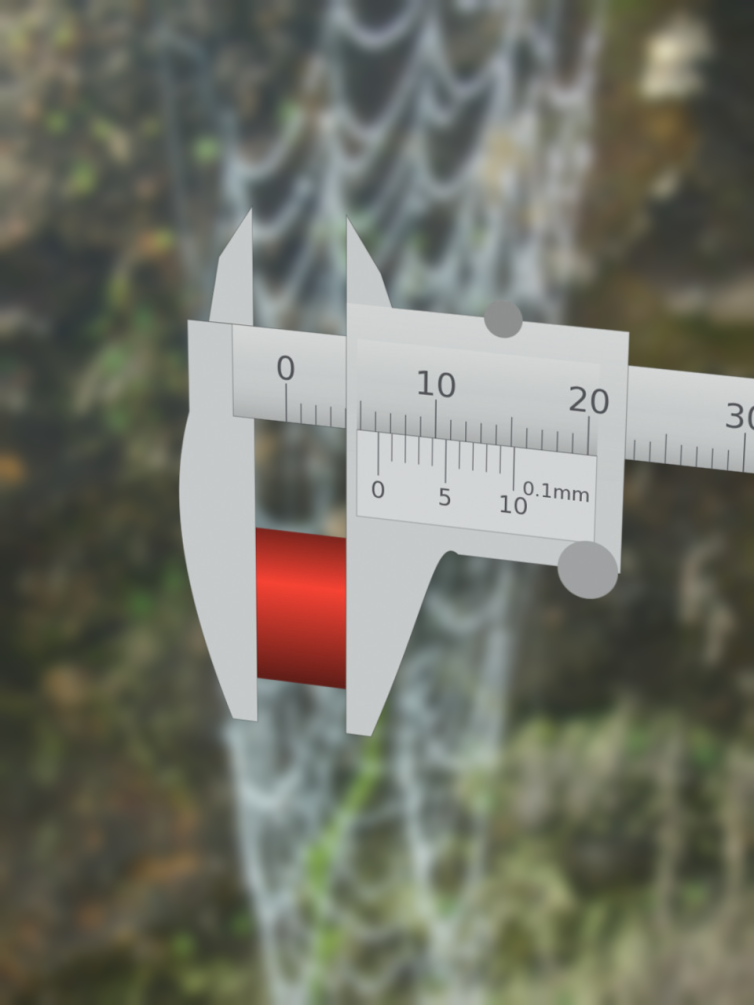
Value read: 6.2,mm
